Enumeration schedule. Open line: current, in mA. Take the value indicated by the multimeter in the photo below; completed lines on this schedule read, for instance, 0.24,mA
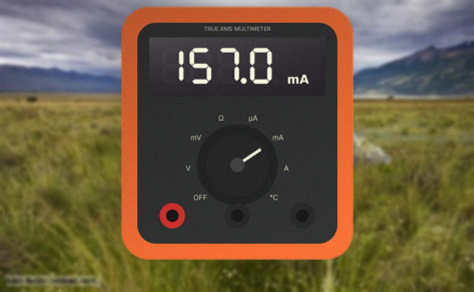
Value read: 157.0,mA
